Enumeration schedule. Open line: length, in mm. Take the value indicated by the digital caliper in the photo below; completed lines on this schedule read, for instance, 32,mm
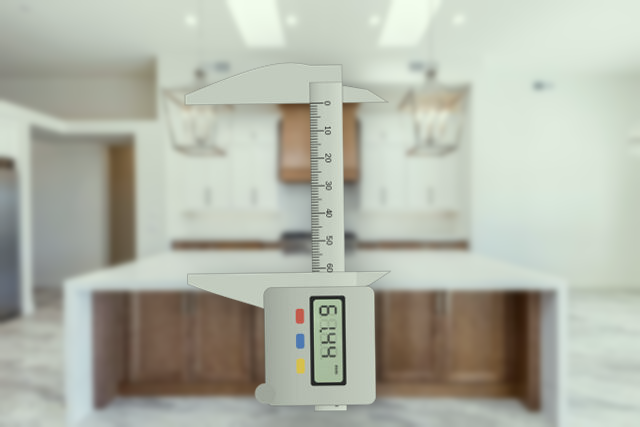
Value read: 61.44,mm
